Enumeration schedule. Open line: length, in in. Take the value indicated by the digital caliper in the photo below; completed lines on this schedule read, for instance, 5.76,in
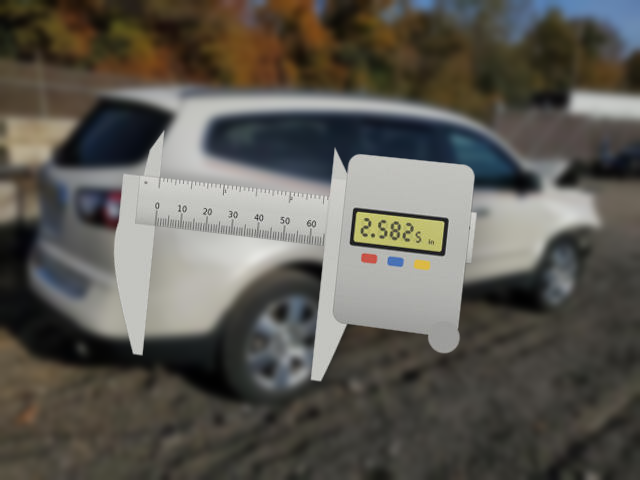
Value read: 2.5825,in
